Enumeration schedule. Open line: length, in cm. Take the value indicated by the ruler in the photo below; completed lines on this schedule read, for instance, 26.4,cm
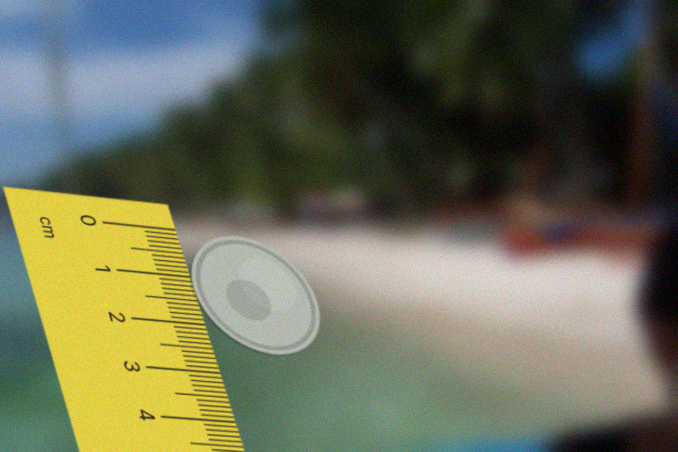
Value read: 2.5,cm
